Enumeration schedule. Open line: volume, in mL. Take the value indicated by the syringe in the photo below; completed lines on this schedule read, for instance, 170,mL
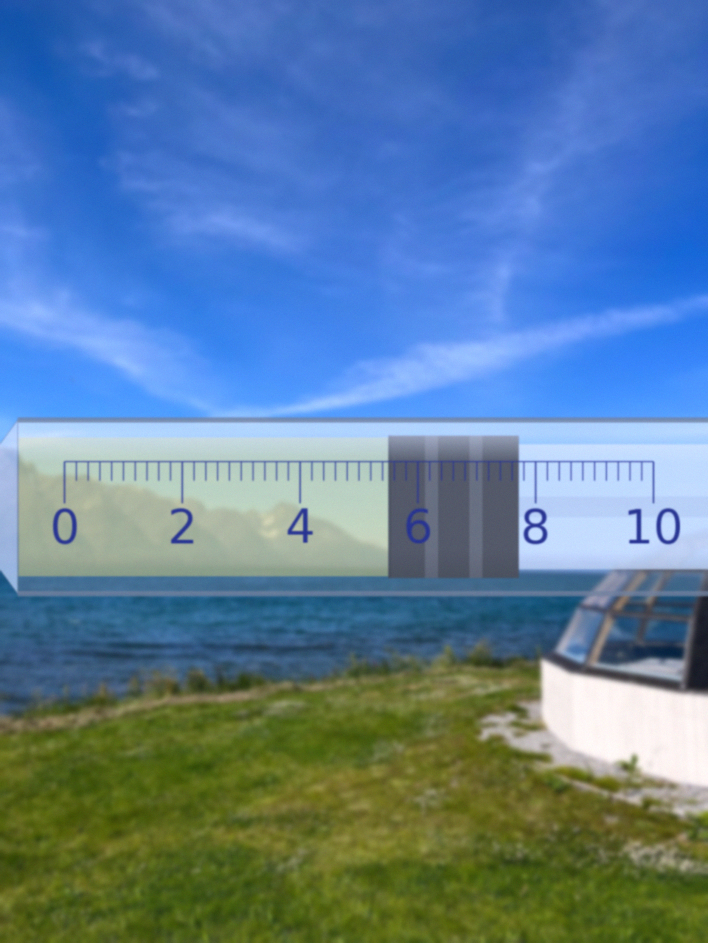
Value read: 5.5,mL
